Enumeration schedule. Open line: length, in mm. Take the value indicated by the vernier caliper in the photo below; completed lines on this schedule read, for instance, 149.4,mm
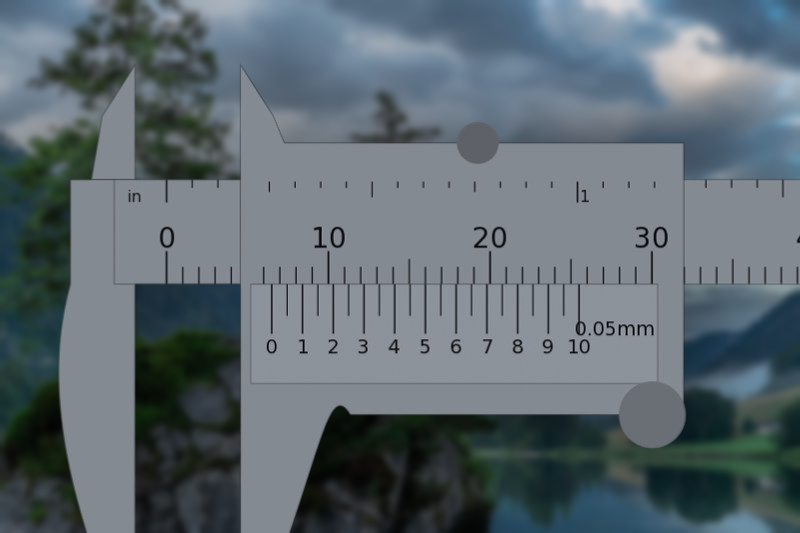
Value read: 6.5,mm
